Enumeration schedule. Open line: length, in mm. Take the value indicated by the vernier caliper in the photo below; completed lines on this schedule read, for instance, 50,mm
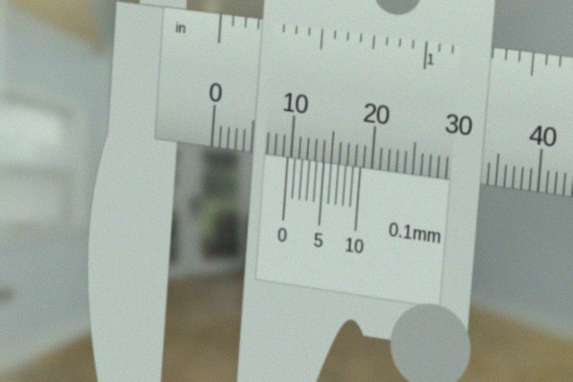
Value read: 9.6,mm
